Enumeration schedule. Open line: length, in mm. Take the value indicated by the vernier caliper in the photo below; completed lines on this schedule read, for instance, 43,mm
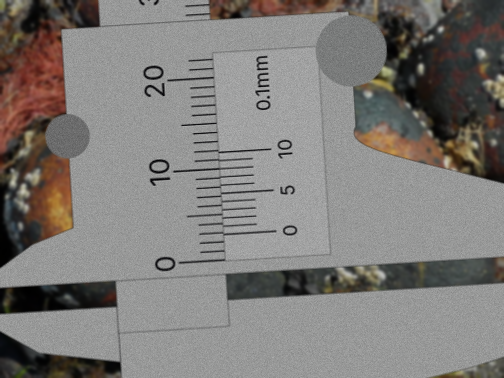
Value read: 2.8,mm
